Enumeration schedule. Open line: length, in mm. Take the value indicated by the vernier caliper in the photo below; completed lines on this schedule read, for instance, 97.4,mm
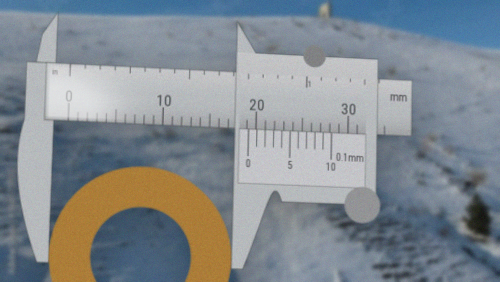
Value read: 19.2,mm
